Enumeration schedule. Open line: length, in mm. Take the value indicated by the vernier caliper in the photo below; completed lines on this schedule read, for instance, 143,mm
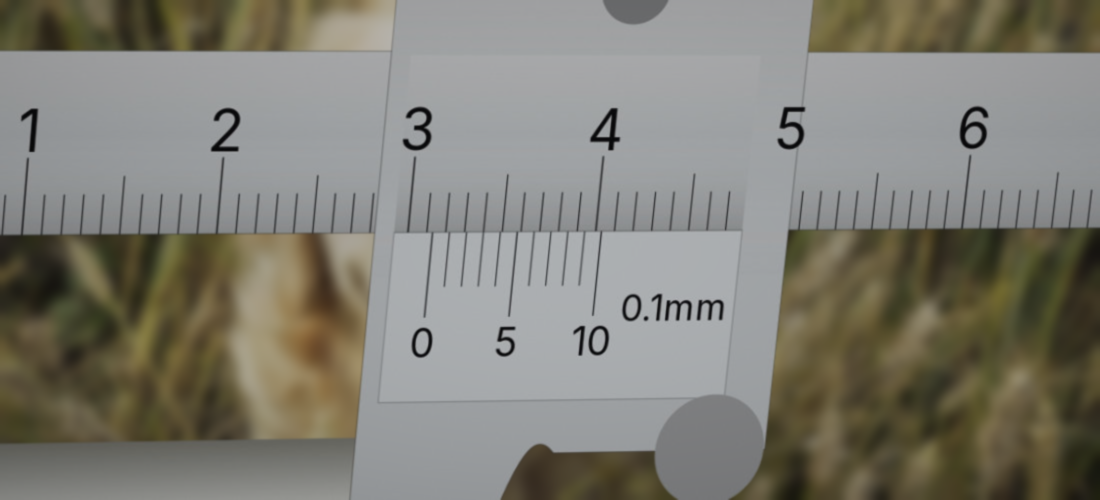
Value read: 31.3,mm
